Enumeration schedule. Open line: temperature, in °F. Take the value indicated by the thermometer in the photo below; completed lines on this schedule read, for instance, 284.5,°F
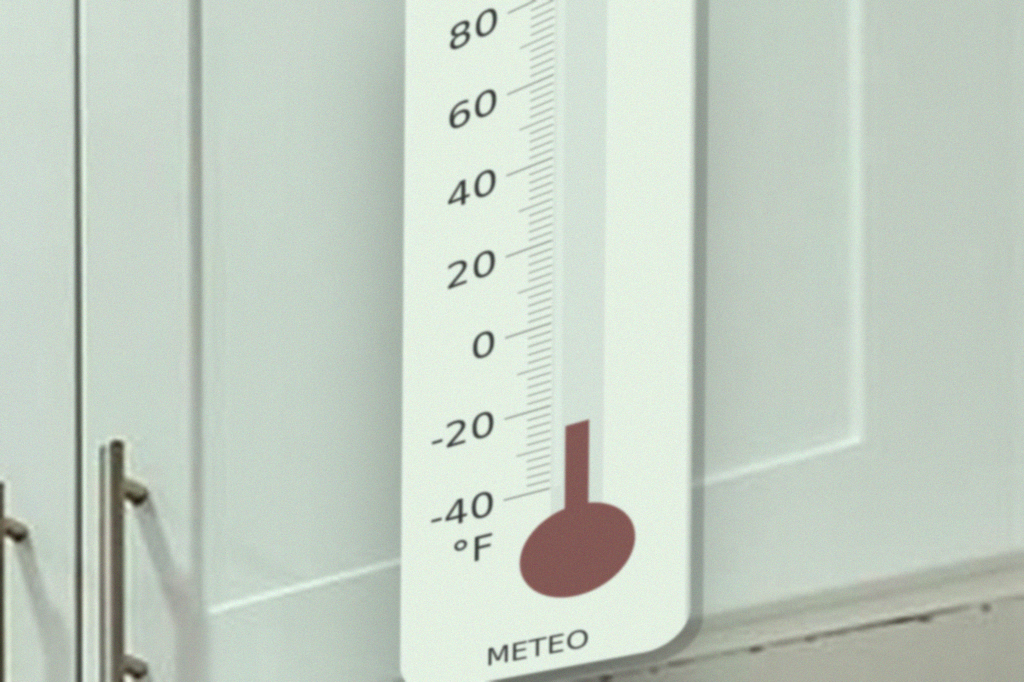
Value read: -26,°F
